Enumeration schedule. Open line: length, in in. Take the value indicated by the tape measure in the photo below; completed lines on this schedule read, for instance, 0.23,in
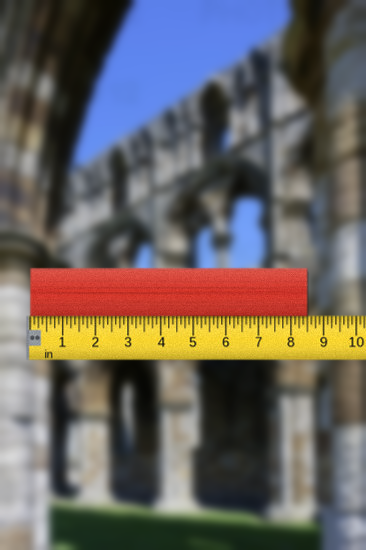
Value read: 8.5,in
